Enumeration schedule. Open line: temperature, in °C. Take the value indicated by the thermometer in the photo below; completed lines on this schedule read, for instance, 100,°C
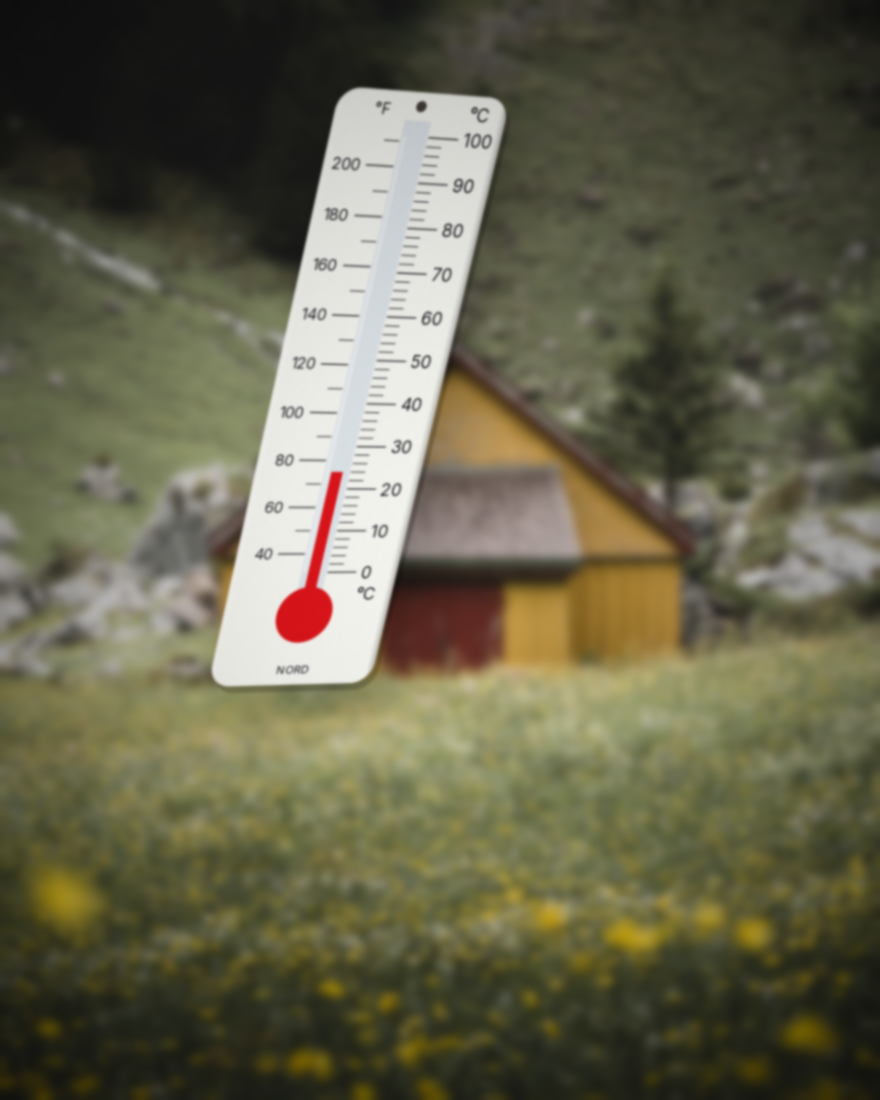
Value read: 24,°C
